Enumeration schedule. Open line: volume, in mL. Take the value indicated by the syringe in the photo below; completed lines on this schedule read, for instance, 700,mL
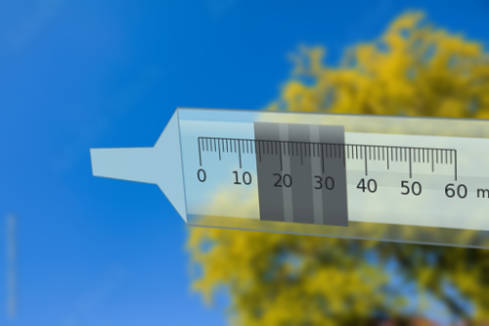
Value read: 14,mL
